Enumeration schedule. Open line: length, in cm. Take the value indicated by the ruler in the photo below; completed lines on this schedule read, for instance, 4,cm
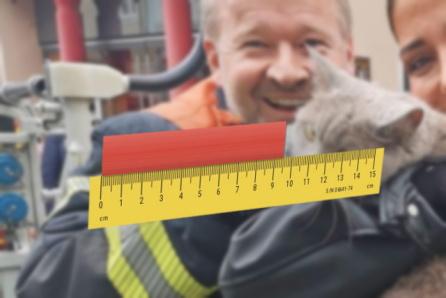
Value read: 9.5,cm
